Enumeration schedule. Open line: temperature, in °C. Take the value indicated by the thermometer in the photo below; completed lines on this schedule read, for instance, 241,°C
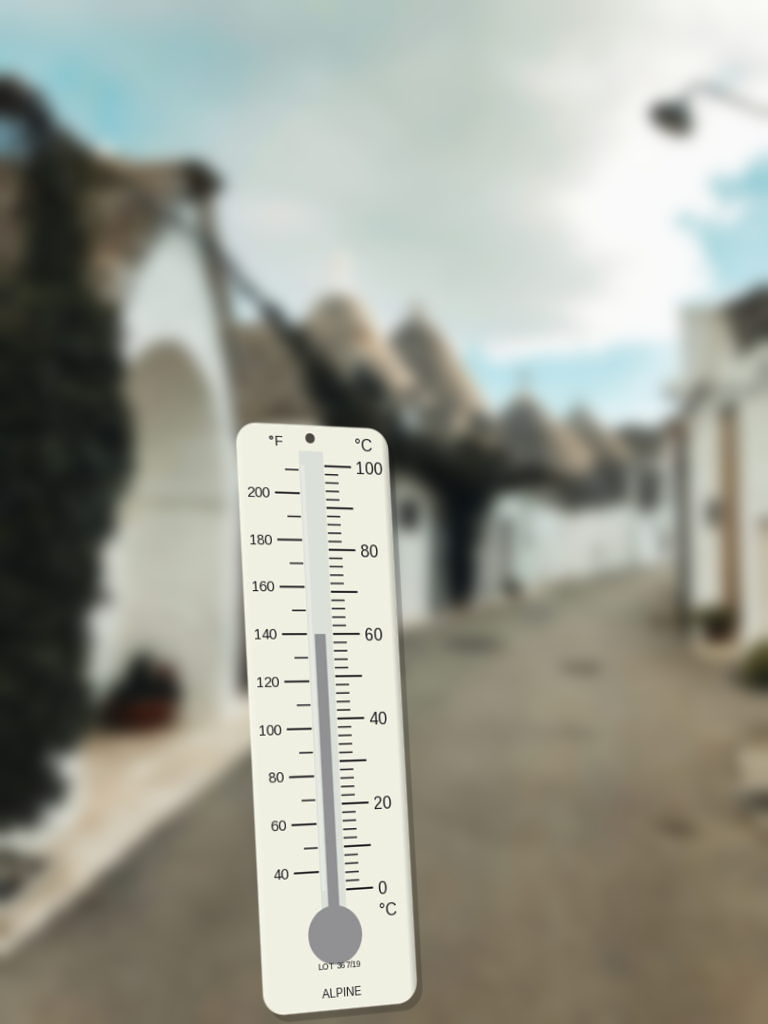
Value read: 60,°C
